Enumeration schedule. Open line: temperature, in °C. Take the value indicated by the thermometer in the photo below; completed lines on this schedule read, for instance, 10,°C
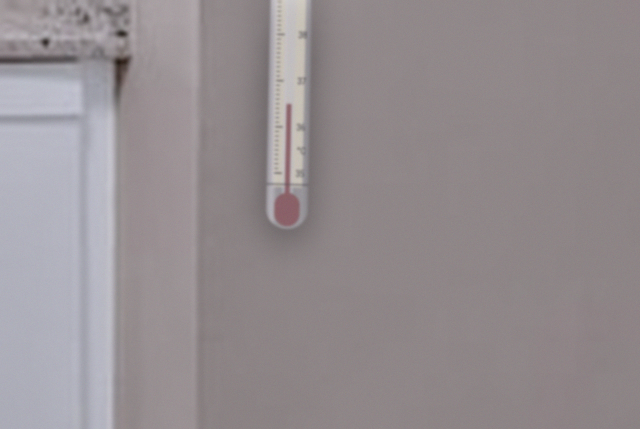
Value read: 36.5,°C
